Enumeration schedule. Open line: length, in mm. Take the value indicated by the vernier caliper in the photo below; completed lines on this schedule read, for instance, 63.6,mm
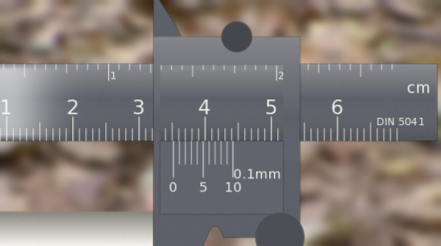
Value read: 35.2,mm
